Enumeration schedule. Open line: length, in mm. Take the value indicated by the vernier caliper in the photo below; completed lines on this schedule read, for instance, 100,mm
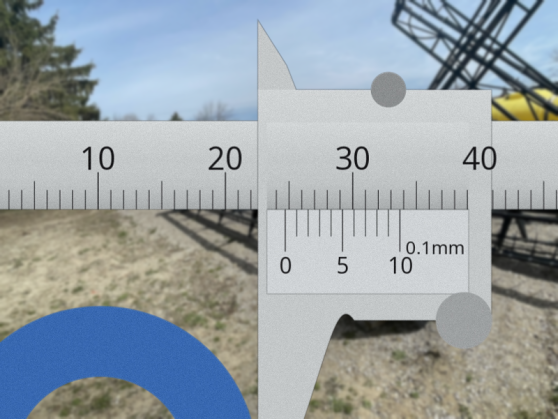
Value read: 24.7,mm
